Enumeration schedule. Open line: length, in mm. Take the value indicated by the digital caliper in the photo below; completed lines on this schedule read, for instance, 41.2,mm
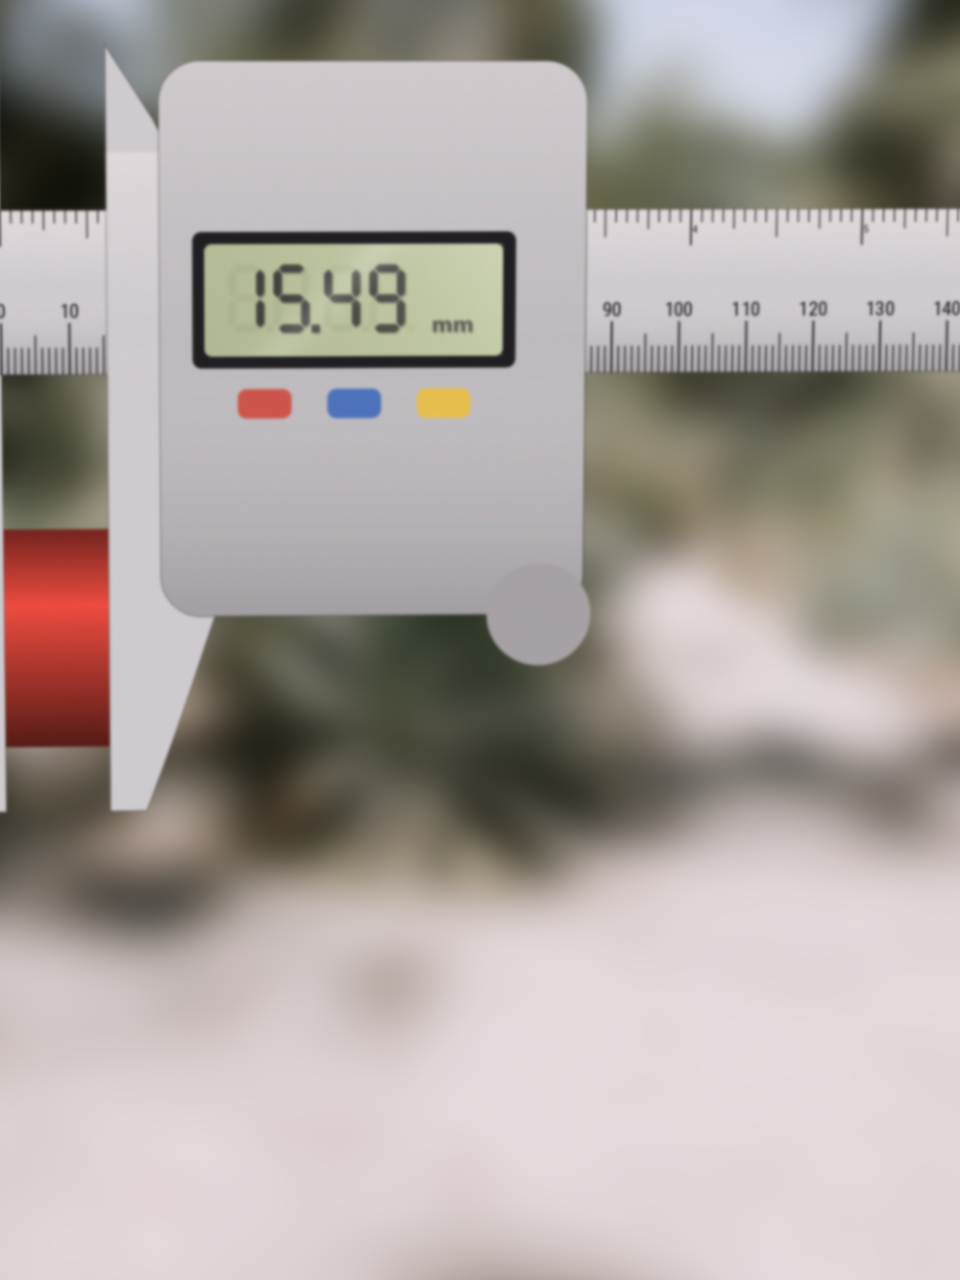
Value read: 15.49,mm
